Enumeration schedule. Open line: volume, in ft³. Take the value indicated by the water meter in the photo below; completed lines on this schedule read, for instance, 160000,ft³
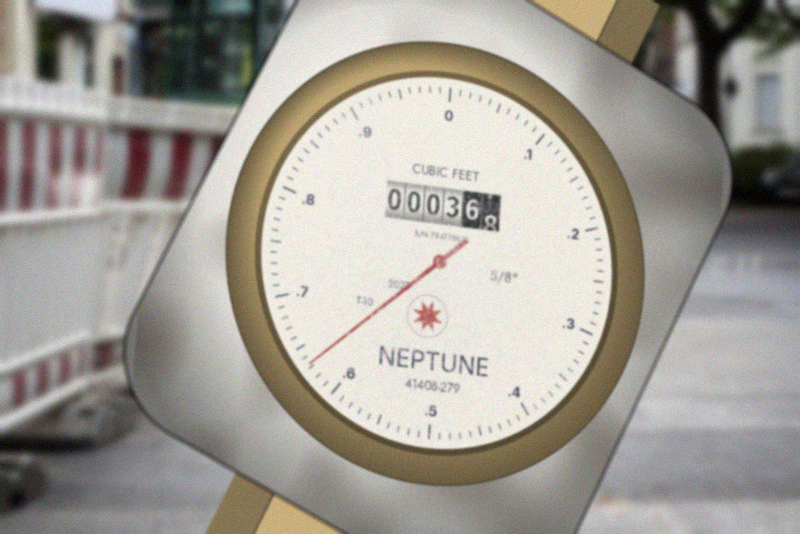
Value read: 367.63,ft³
